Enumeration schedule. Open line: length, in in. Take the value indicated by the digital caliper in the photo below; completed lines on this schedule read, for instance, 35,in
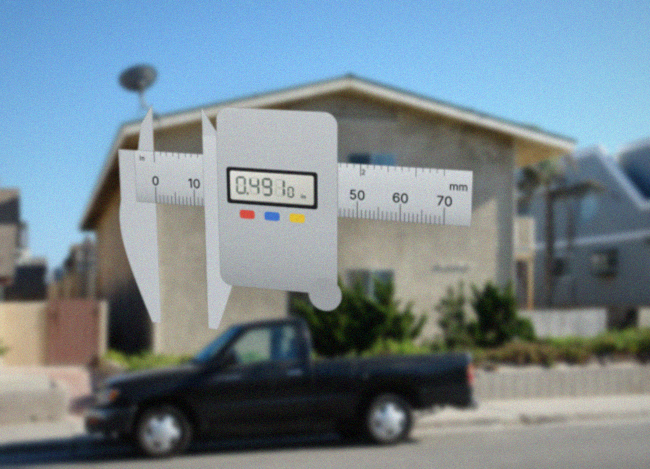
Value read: 0.4910,in
